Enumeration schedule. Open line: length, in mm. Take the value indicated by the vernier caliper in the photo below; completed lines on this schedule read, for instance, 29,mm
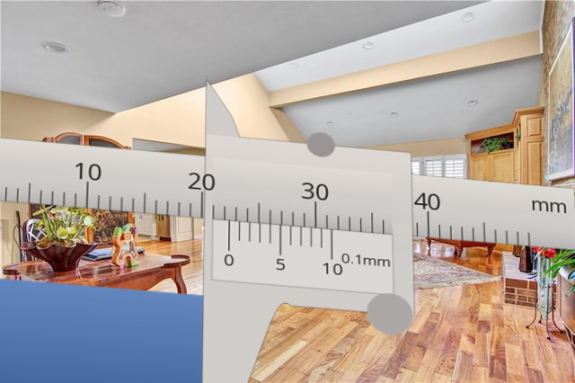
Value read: 22.4,mm
